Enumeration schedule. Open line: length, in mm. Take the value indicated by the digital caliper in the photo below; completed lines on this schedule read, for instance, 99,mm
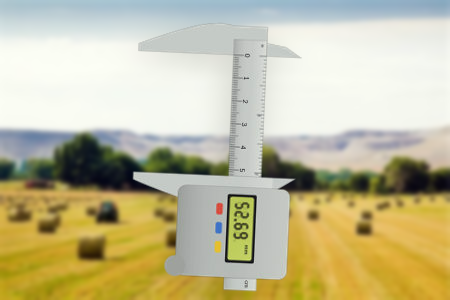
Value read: 52.69,mm
